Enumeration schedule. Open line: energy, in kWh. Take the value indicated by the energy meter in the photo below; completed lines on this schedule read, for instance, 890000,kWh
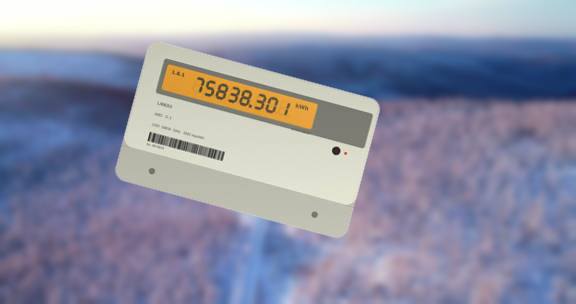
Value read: 75838.301,kWh
